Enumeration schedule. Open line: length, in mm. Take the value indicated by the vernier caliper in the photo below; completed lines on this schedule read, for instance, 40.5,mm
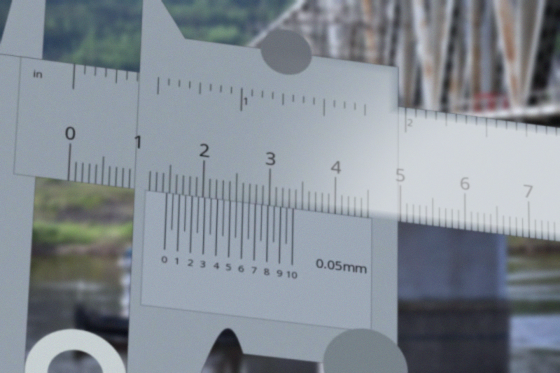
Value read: 14.6,mm
